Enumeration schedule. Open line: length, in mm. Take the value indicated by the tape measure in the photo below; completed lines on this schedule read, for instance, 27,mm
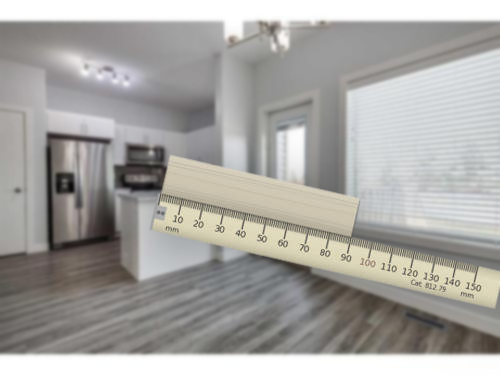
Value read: 90,mm
